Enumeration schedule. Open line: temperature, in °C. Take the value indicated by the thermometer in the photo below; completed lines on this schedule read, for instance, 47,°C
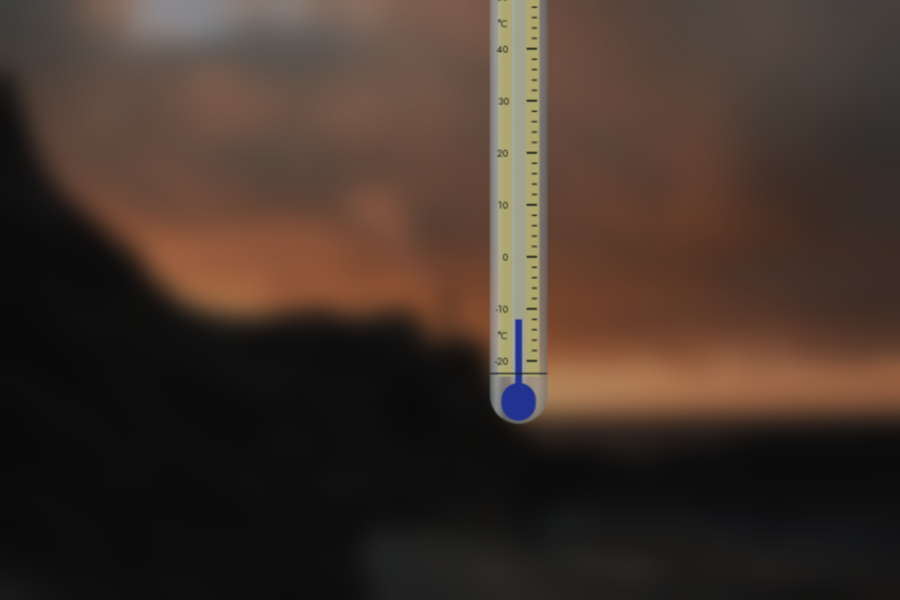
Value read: -12,°C
